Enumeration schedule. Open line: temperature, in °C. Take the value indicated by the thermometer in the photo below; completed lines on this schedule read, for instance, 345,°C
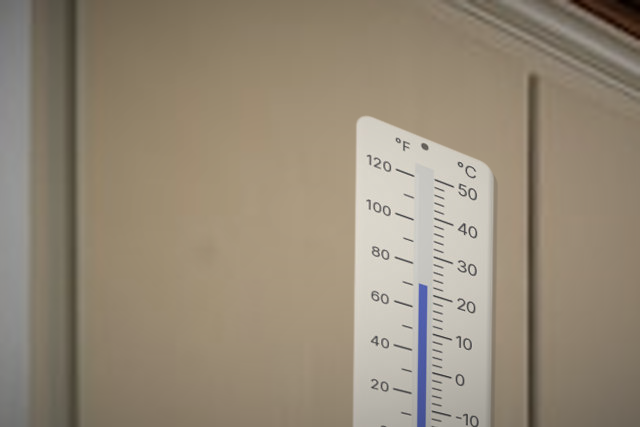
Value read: 22,°C
